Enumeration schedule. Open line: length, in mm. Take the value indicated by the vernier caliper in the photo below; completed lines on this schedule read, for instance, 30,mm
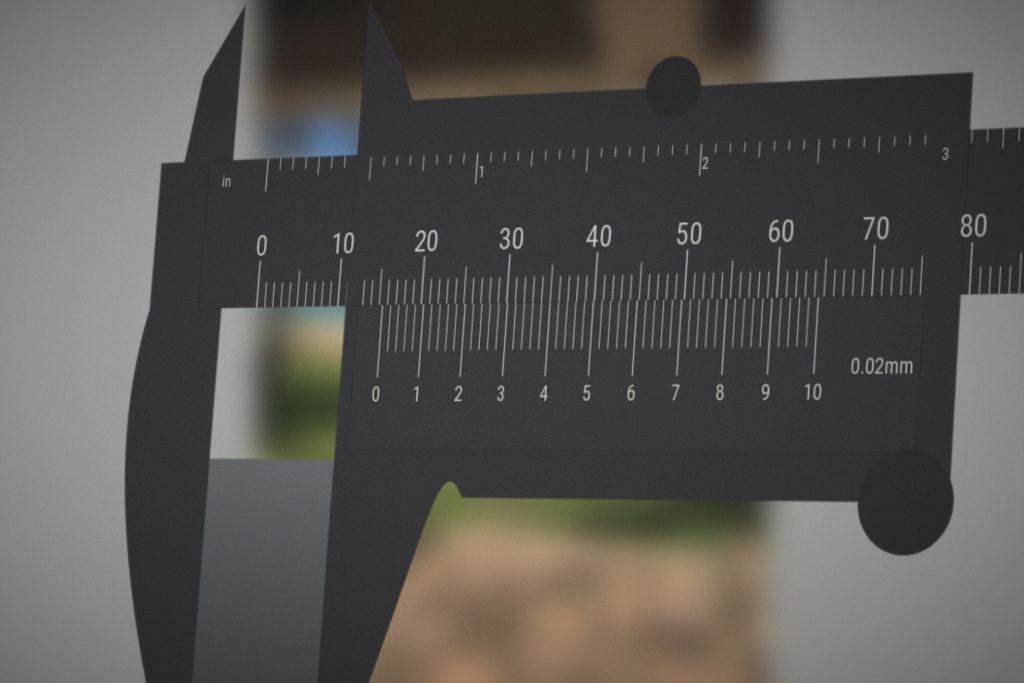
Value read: 15.4,mm
